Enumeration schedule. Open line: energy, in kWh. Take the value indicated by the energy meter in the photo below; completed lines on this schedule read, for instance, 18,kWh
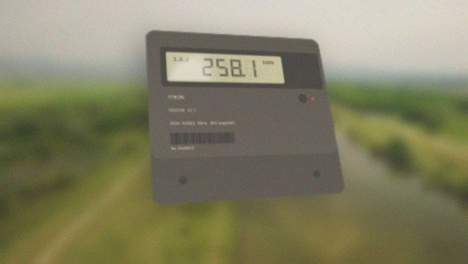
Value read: 258.1,kWh
